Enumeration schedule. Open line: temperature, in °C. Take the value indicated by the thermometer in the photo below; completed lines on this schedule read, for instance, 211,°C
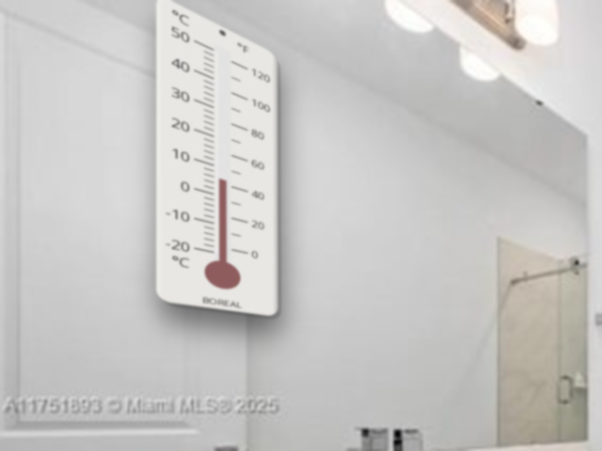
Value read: 6,°C
